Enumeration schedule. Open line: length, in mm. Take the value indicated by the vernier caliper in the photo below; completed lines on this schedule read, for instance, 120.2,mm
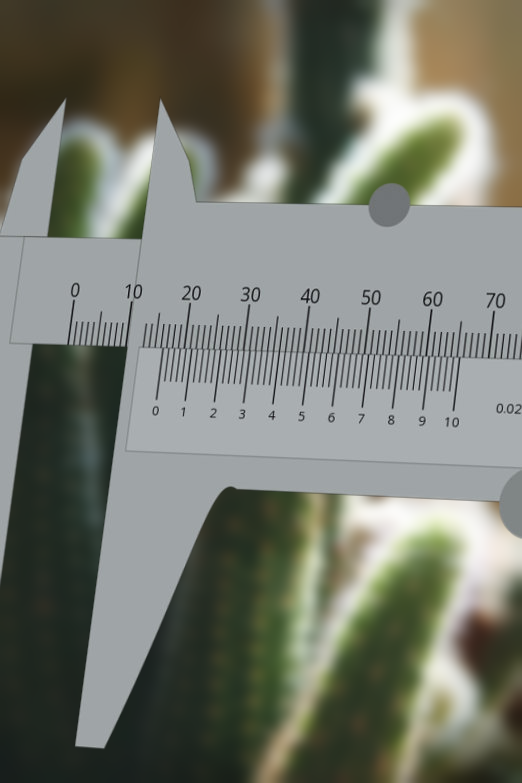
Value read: 16.4,mm
